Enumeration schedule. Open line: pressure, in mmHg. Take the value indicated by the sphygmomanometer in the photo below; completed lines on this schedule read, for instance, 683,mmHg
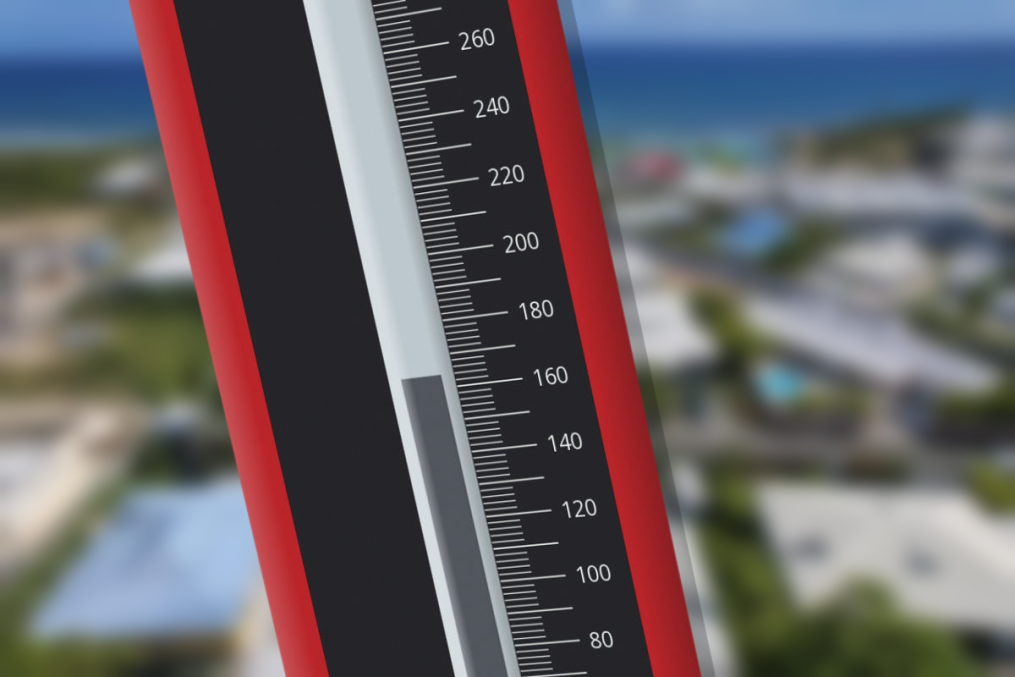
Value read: 164,mmHg
